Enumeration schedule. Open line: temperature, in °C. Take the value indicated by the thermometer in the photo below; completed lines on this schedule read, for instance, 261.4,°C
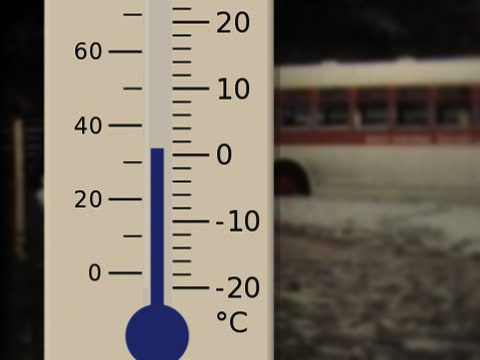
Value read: 1,°C
